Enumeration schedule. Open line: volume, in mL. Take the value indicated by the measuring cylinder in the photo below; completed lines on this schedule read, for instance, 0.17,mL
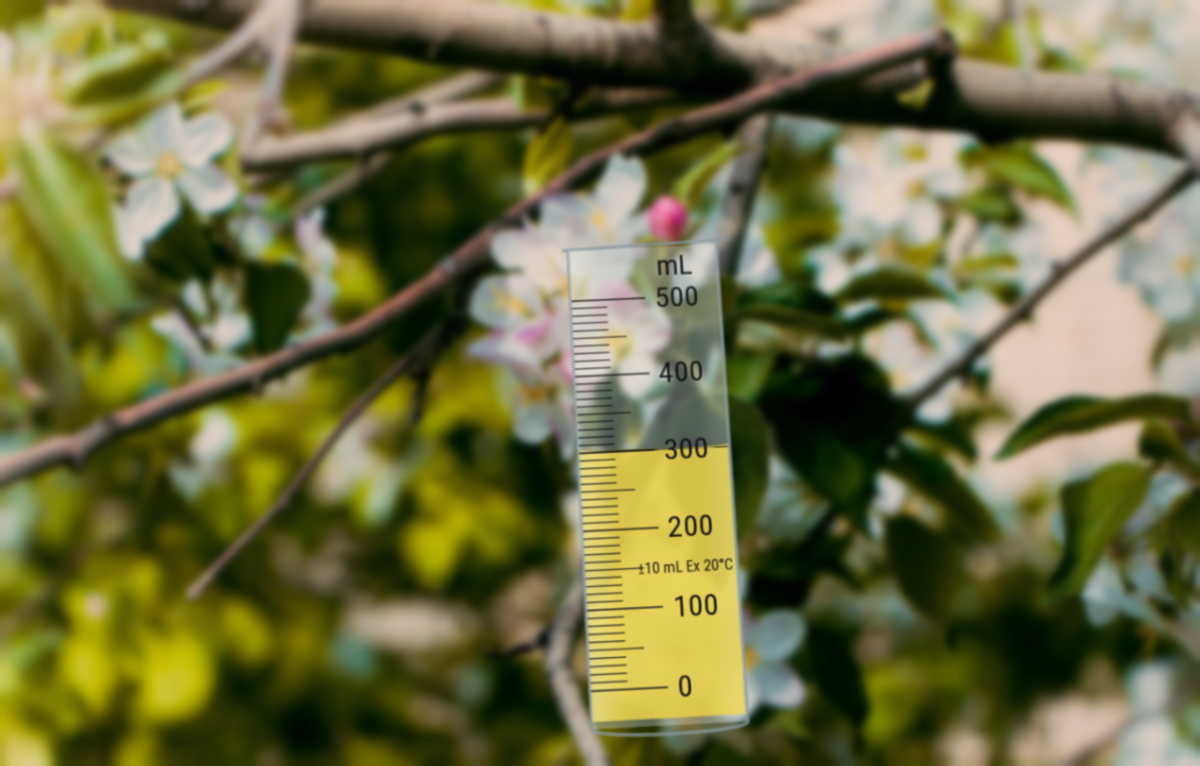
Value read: 300,mL
